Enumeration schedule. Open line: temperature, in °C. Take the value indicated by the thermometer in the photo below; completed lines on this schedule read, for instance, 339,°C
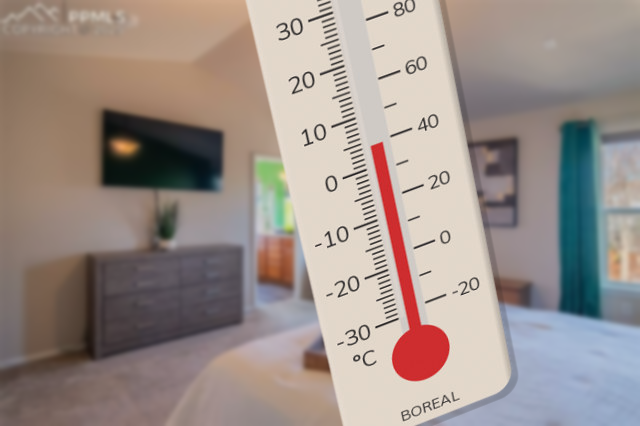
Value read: 4,°C
